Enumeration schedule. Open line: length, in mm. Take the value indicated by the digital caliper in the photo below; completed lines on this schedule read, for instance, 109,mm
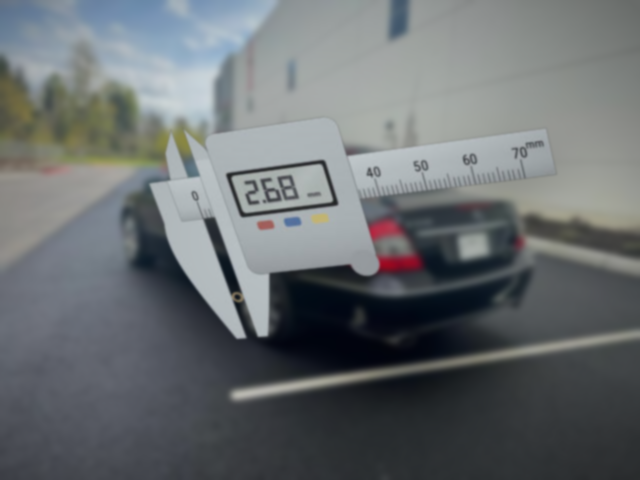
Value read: 2.68,mm
